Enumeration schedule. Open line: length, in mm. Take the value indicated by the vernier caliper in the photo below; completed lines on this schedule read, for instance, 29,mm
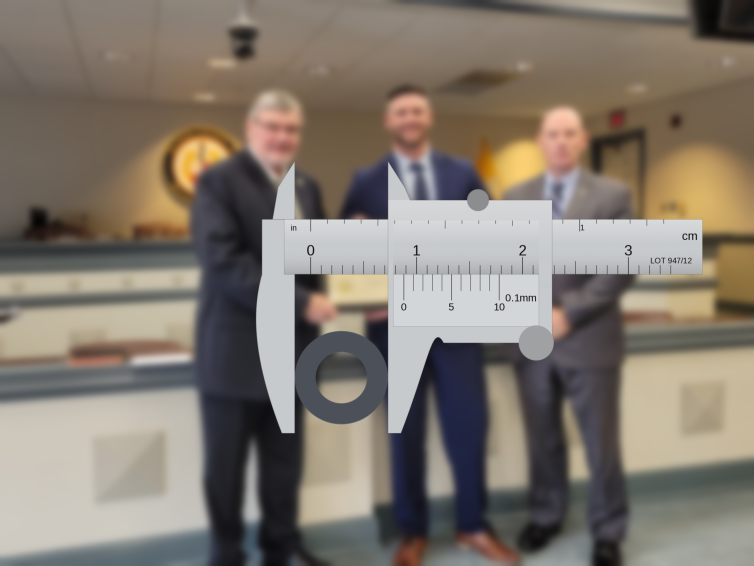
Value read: 8.8,mm
